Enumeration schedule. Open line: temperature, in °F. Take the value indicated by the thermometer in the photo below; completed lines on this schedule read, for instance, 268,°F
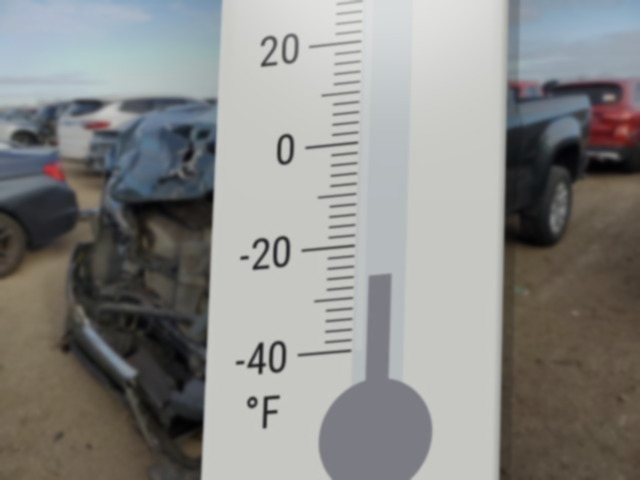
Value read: -26,°F
